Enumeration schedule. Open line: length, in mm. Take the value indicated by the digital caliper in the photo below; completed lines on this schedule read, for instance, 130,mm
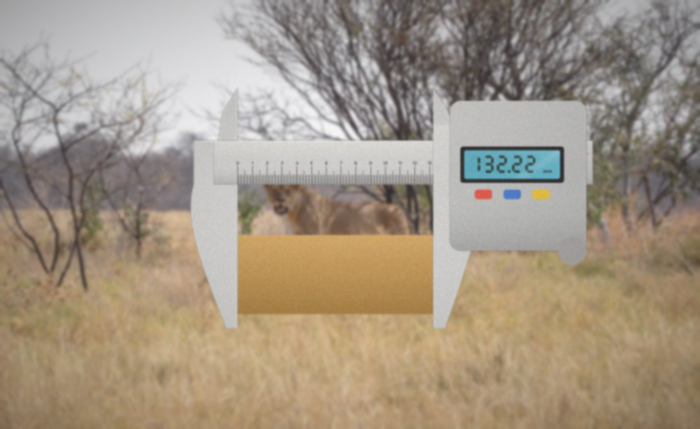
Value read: 132.22,mm
